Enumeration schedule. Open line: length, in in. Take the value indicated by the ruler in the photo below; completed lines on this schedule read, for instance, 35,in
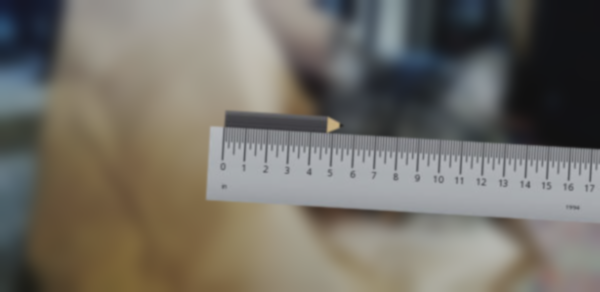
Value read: 5.5,in
